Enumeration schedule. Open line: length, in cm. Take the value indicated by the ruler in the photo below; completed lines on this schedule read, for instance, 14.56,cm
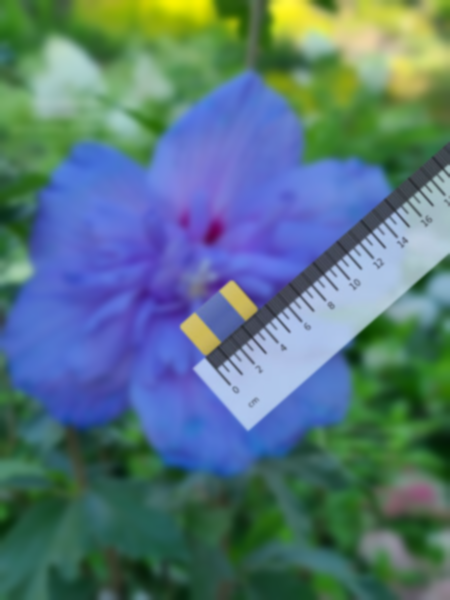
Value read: 4.5,cm
